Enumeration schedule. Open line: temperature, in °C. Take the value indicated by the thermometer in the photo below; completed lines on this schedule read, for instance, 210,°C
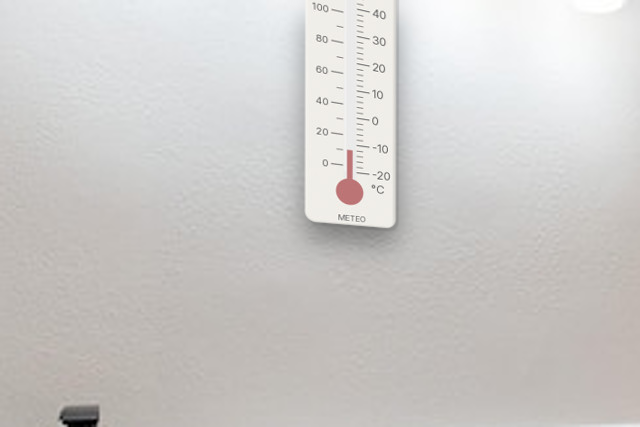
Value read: -12,°C
